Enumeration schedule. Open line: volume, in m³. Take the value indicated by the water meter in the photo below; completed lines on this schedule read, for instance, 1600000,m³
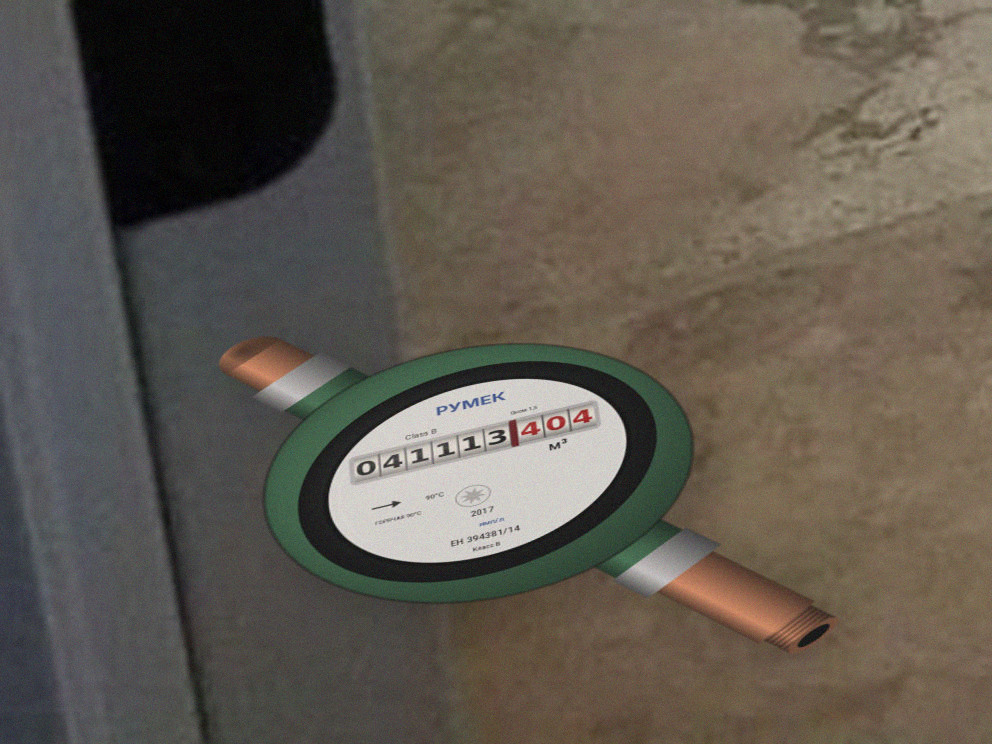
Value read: 41113.404,m³
